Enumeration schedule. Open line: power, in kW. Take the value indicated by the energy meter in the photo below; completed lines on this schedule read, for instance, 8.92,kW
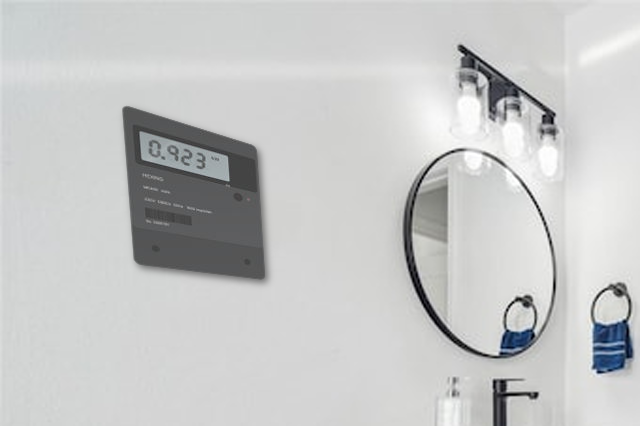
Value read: 0.923,kW
